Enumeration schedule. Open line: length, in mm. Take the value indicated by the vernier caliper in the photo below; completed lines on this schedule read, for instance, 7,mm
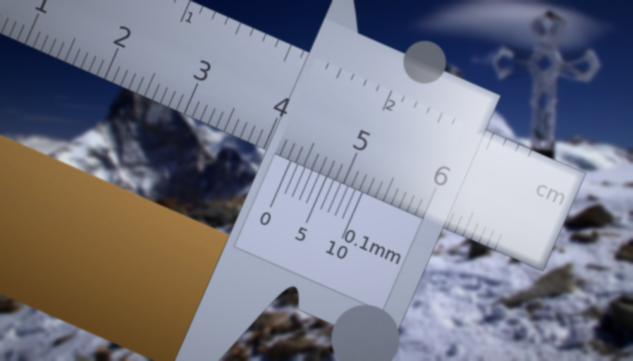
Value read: 43.4,mm
